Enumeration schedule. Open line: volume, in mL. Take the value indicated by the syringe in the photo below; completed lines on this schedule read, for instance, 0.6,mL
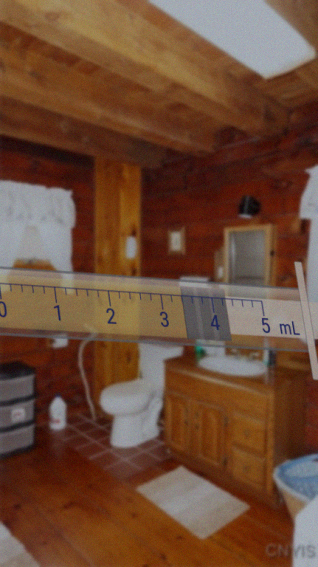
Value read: 3.4,mL
